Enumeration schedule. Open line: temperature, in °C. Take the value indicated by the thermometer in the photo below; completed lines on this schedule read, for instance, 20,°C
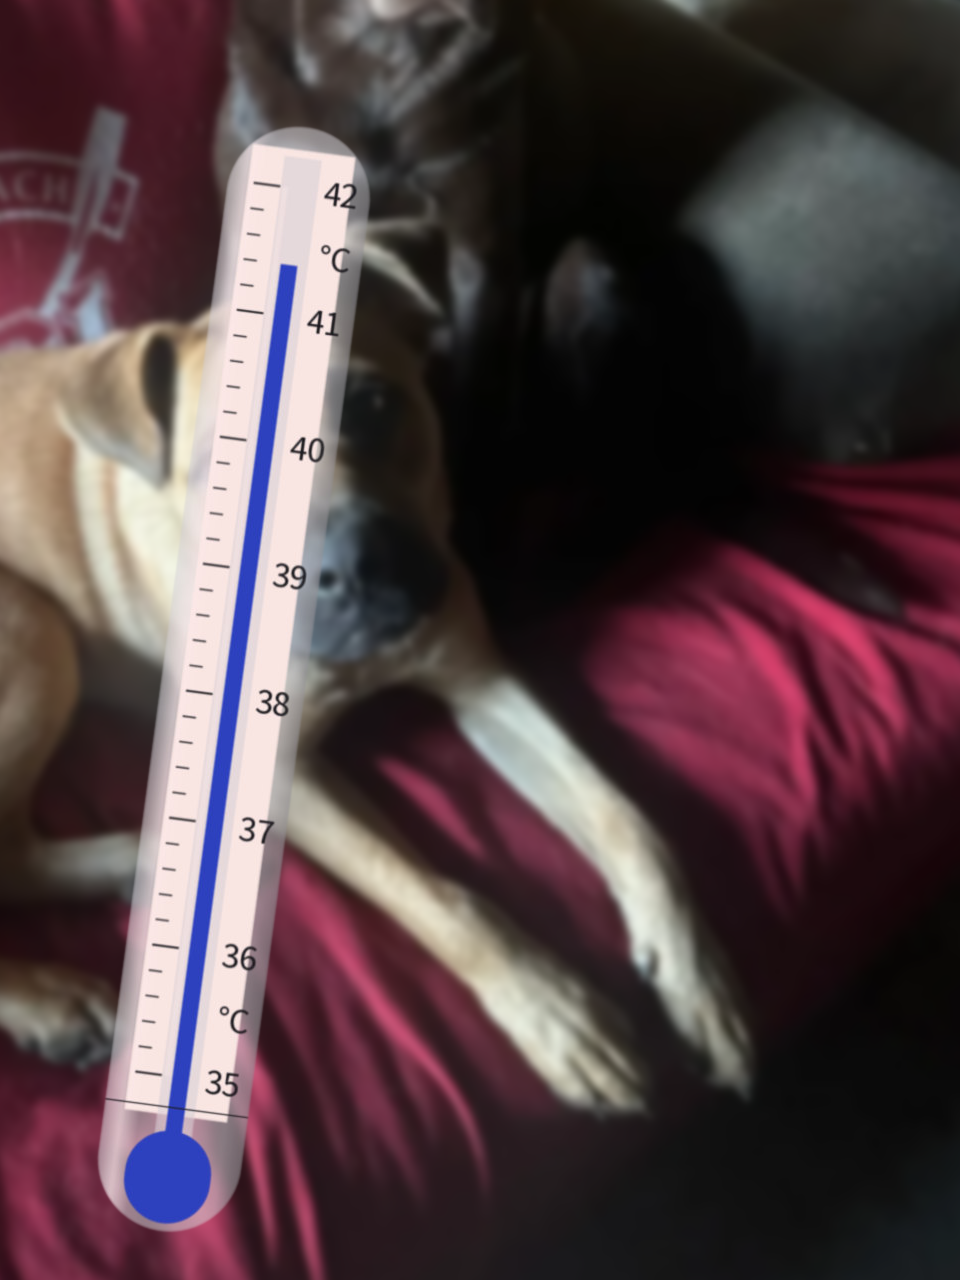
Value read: 41.4,°C
